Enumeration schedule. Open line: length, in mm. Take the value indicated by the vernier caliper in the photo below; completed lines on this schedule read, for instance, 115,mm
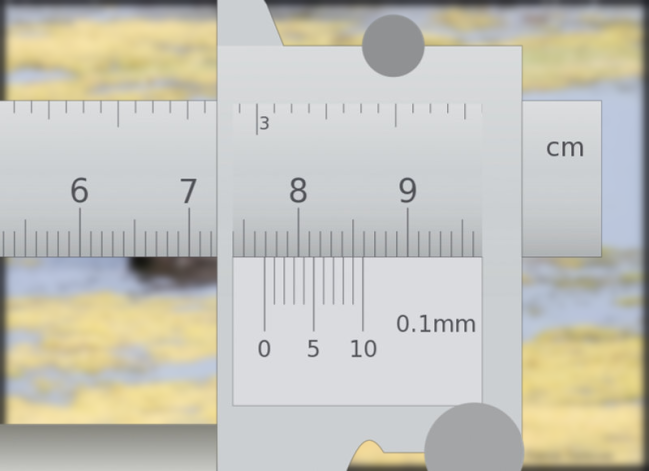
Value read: 76.9,mm
